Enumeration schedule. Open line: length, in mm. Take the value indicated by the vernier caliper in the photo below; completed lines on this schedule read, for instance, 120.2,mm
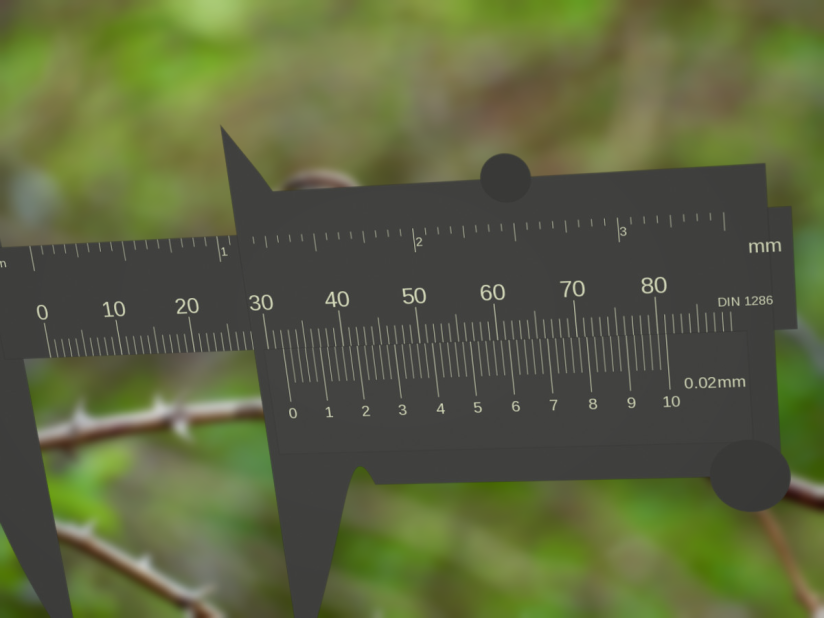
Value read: 32.0,mm
